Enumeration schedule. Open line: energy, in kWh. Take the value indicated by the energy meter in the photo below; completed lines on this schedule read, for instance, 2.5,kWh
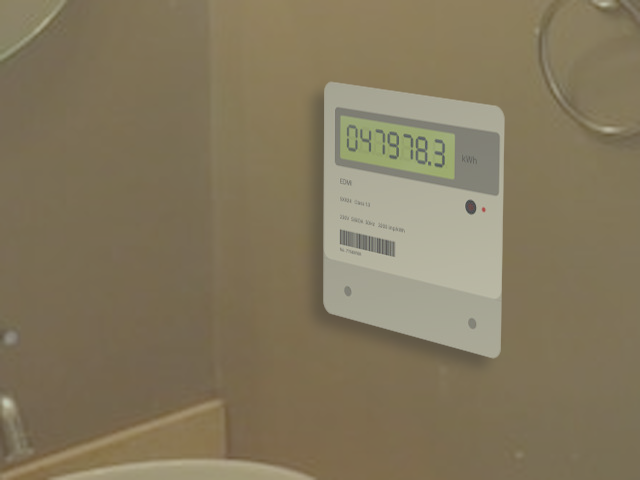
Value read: 47978.3,kWh
